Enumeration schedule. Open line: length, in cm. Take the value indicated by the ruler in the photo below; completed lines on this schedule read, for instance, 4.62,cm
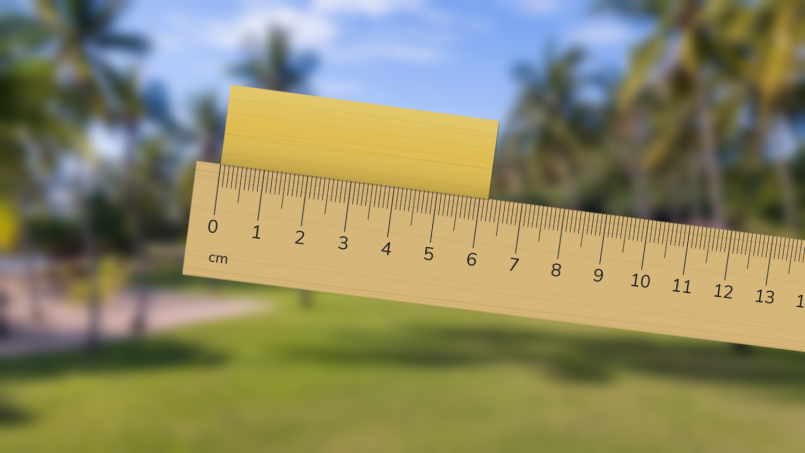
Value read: 6.2,cm
